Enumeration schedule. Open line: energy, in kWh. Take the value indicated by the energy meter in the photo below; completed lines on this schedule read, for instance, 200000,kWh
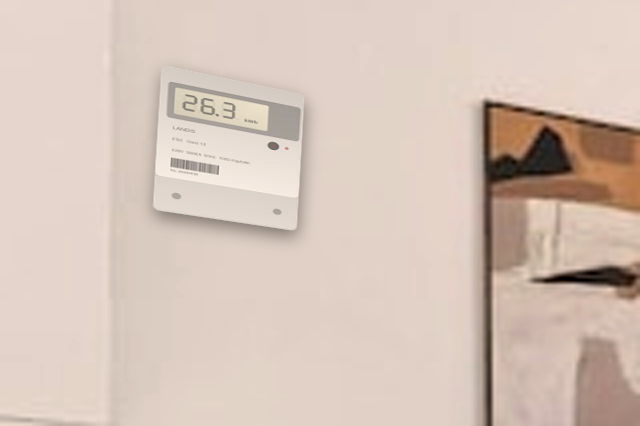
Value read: 26.3,kWh
